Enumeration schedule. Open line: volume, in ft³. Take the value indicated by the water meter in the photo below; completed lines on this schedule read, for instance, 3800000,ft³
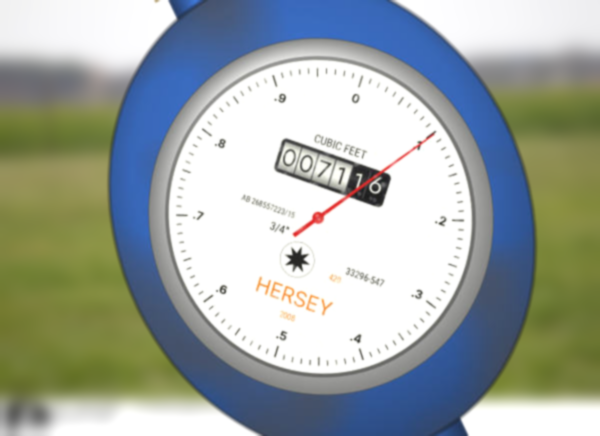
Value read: 7116.10,ft³
